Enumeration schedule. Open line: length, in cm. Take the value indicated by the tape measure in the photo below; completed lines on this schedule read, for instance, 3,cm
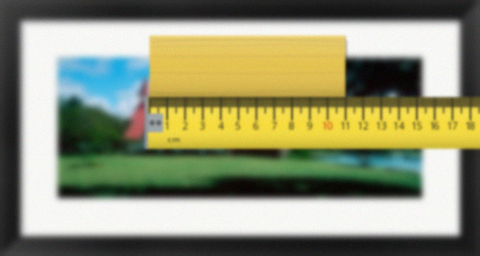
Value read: 11,cm
